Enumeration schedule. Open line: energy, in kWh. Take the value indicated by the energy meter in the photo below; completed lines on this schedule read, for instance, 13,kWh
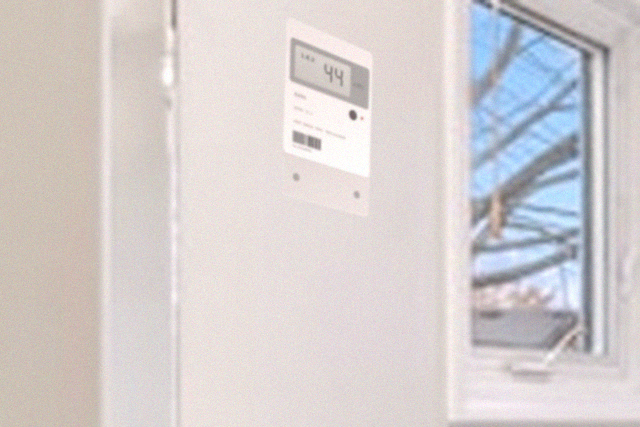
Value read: 44,kWh
